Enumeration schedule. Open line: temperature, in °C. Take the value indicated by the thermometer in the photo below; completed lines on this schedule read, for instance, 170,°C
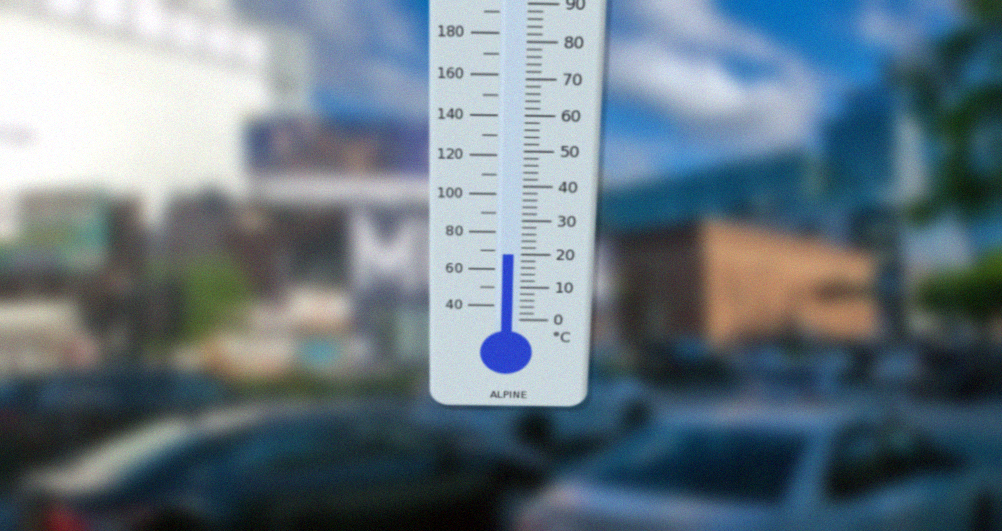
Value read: 20,°C
